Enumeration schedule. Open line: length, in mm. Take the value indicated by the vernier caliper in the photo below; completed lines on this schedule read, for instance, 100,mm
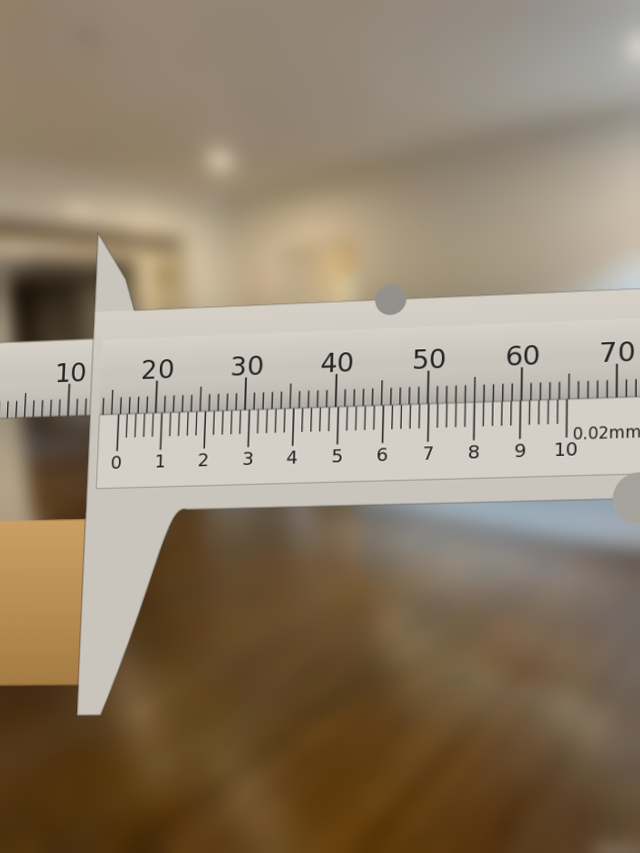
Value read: 15.8,mm
